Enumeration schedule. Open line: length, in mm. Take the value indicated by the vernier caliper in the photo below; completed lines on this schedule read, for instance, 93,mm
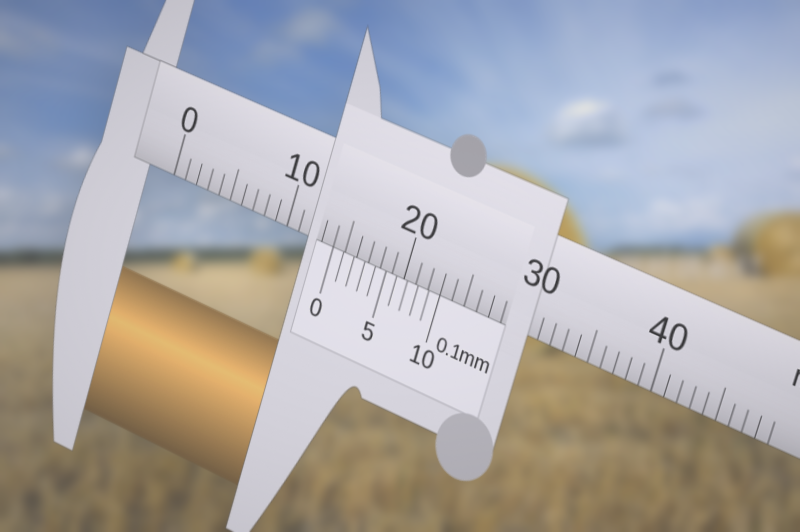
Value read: 14.0,mm
